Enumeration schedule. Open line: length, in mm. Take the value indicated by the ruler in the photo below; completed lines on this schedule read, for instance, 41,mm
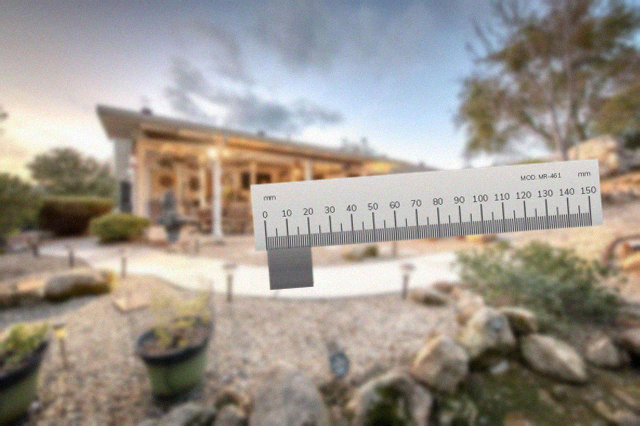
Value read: 20,mm
